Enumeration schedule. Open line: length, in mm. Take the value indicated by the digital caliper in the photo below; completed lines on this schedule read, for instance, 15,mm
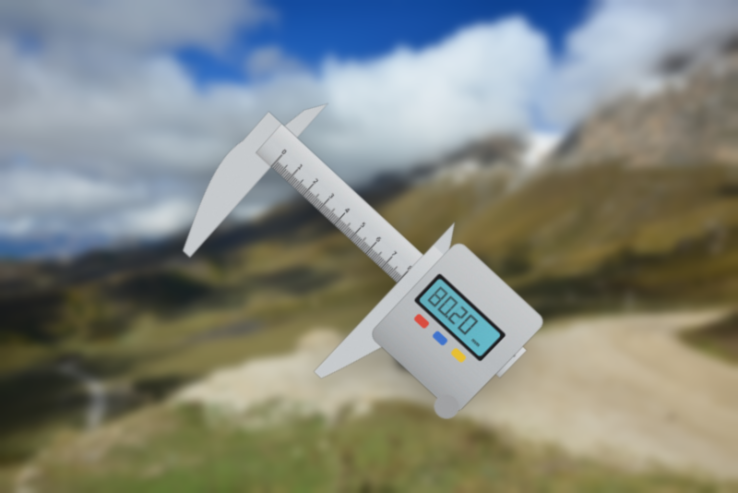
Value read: 80.20,mm
